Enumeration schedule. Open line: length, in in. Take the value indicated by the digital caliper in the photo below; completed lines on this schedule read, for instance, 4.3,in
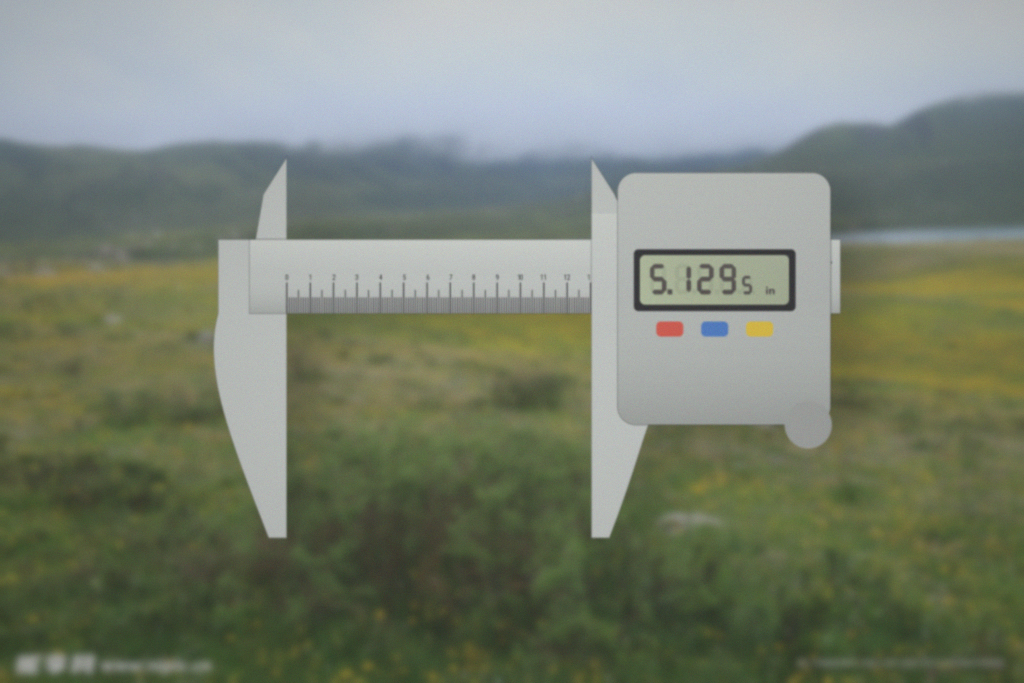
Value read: 5.1295,in
